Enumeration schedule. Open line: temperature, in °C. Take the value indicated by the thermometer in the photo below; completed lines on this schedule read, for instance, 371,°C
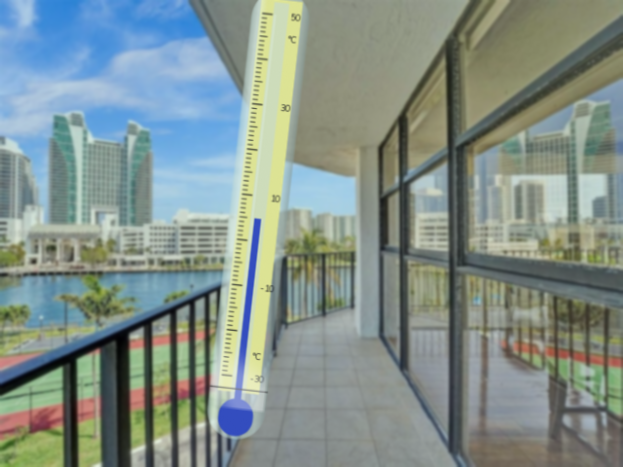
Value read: 5,°C
